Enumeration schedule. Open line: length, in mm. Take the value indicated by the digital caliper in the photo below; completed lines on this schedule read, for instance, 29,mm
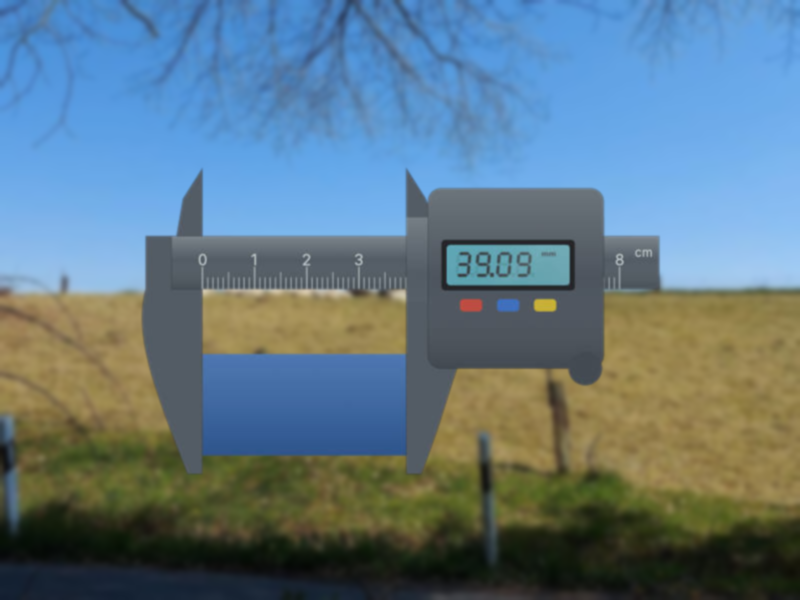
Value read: 39.09,mm
